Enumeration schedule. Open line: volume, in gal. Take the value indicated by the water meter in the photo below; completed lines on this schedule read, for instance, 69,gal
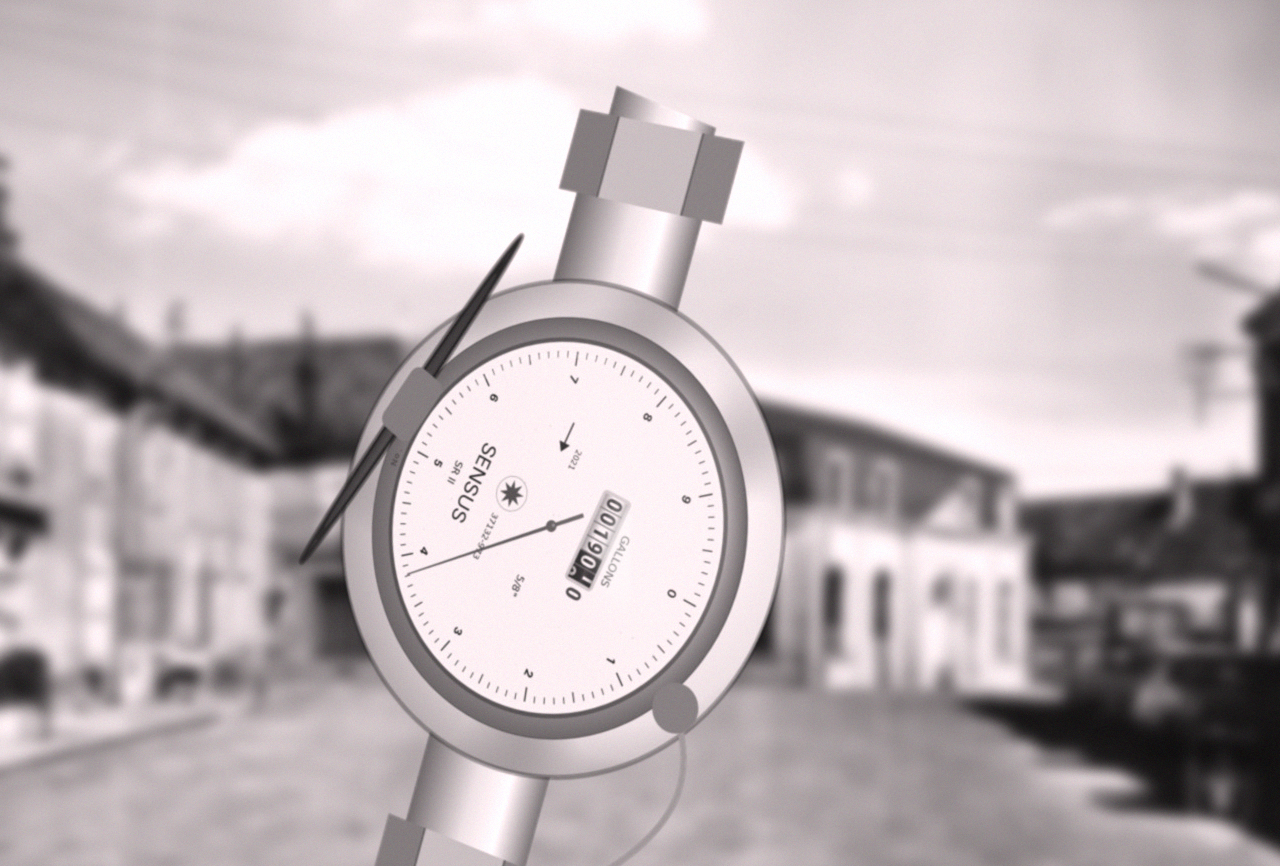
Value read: 19013.8,gal
